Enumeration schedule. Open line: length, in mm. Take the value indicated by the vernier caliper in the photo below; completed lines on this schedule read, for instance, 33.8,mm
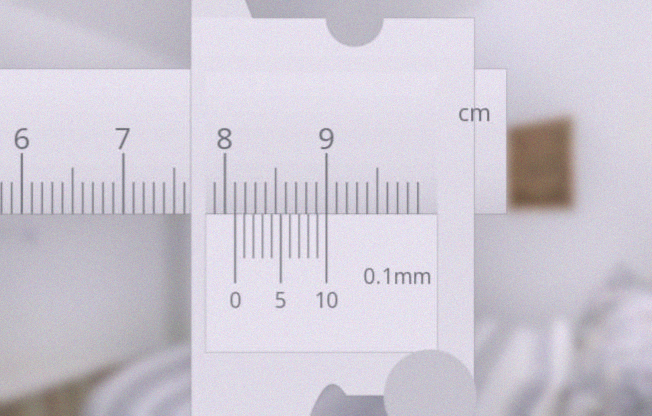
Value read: 81.0,mm
